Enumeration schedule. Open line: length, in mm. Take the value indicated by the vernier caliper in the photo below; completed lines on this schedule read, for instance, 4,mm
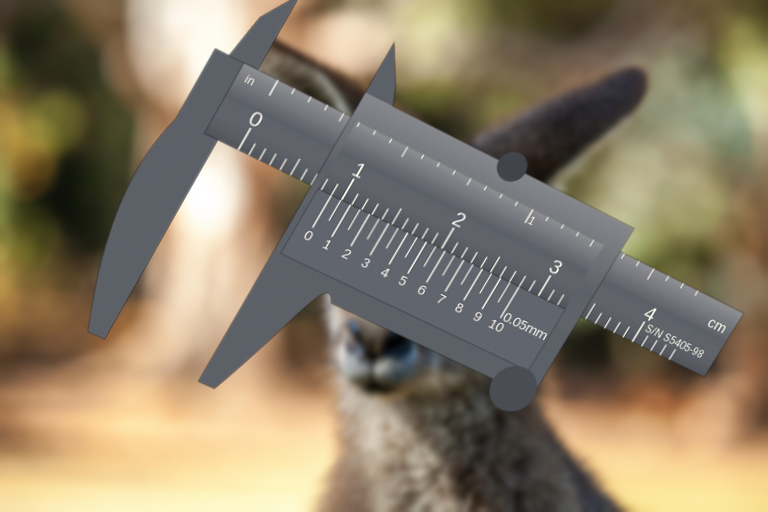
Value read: 9.0,mm
